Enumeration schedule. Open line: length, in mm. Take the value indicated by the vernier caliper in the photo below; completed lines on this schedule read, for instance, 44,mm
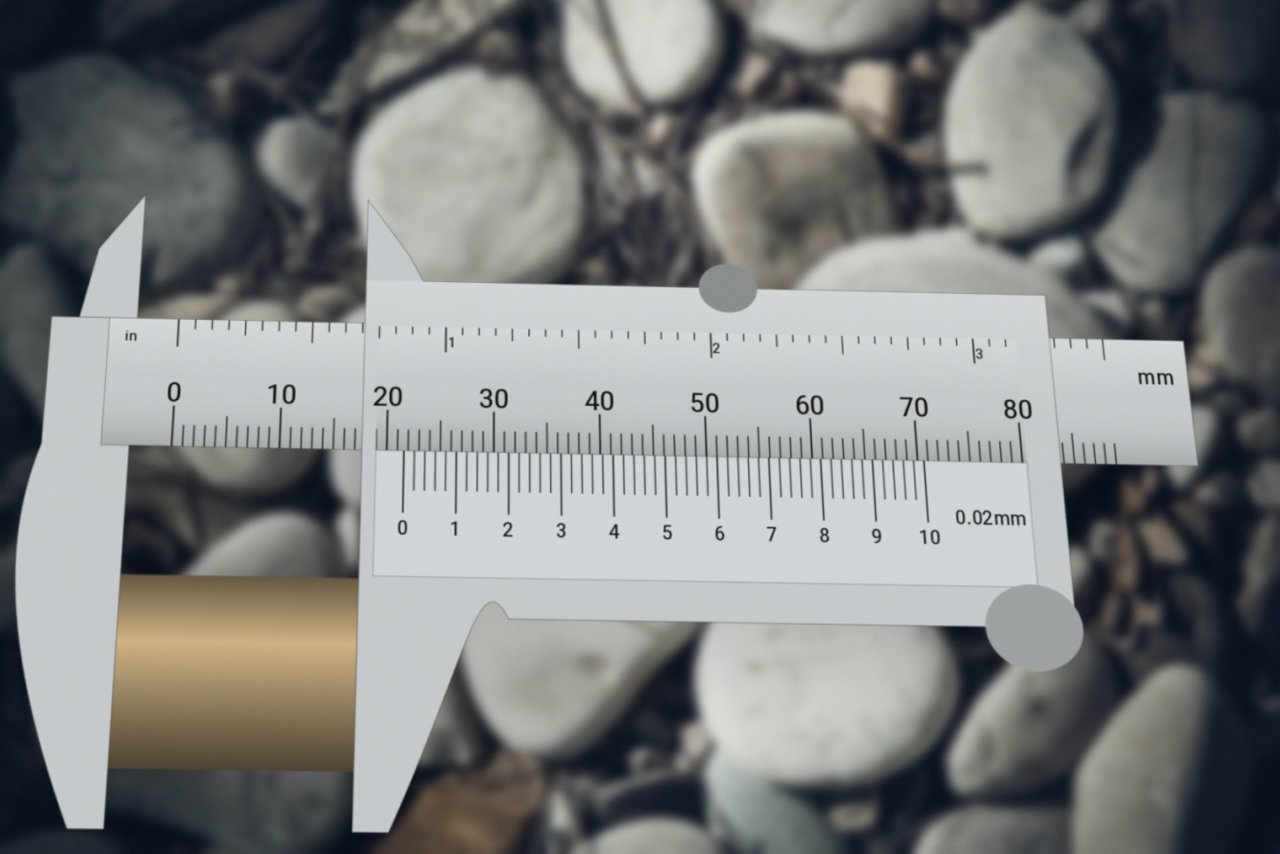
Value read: 21.6,mm
